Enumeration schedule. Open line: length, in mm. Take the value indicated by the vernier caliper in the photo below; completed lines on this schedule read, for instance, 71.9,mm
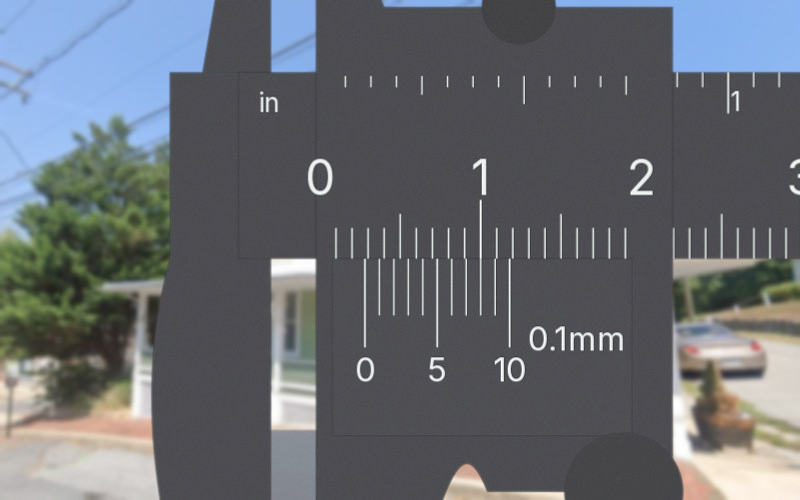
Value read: 2.8,mm
